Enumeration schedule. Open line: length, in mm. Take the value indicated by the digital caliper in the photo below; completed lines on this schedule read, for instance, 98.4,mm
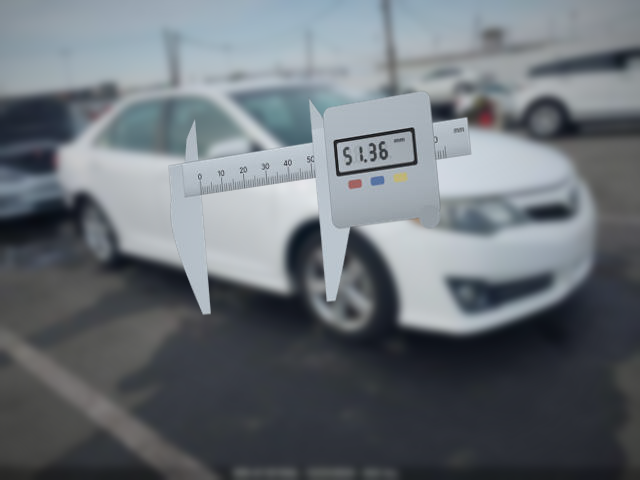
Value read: 51.36,mm
